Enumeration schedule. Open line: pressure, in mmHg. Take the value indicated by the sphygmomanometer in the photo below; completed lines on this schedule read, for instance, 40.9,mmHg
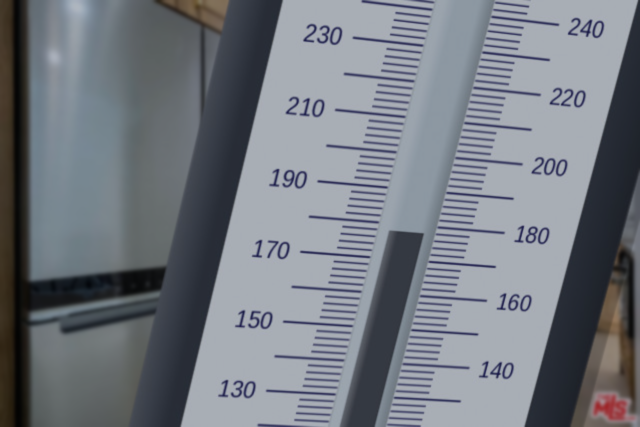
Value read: 178,mmHg
